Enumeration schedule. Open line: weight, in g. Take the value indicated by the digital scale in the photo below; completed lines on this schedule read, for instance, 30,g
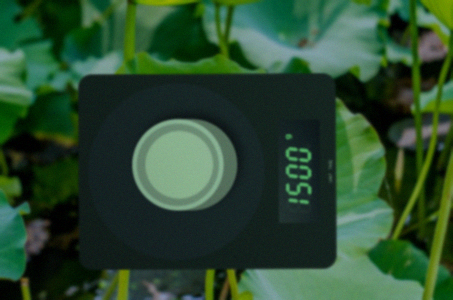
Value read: 1500,g
